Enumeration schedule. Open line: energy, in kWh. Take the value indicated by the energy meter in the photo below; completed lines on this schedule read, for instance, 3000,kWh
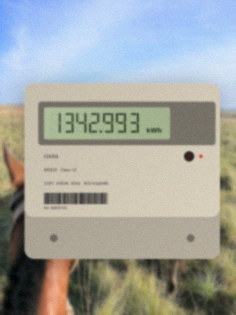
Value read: 1342.993,kWh
